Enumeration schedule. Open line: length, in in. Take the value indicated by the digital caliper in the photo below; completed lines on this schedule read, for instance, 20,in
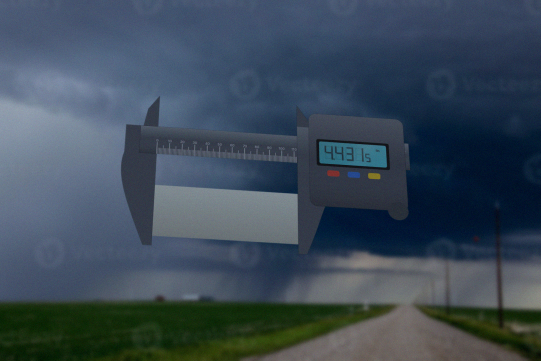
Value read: 4.4315,in
